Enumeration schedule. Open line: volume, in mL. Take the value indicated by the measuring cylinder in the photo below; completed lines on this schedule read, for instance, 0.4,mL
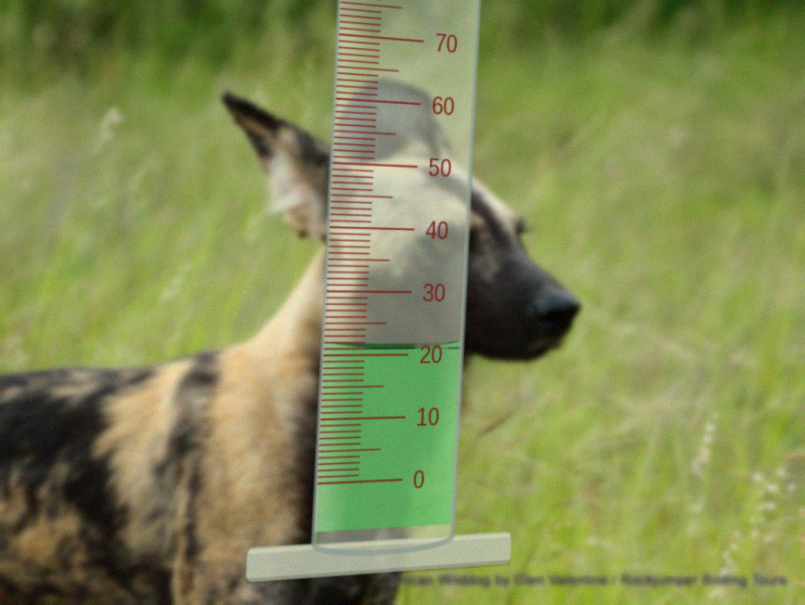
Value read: 21,mL
